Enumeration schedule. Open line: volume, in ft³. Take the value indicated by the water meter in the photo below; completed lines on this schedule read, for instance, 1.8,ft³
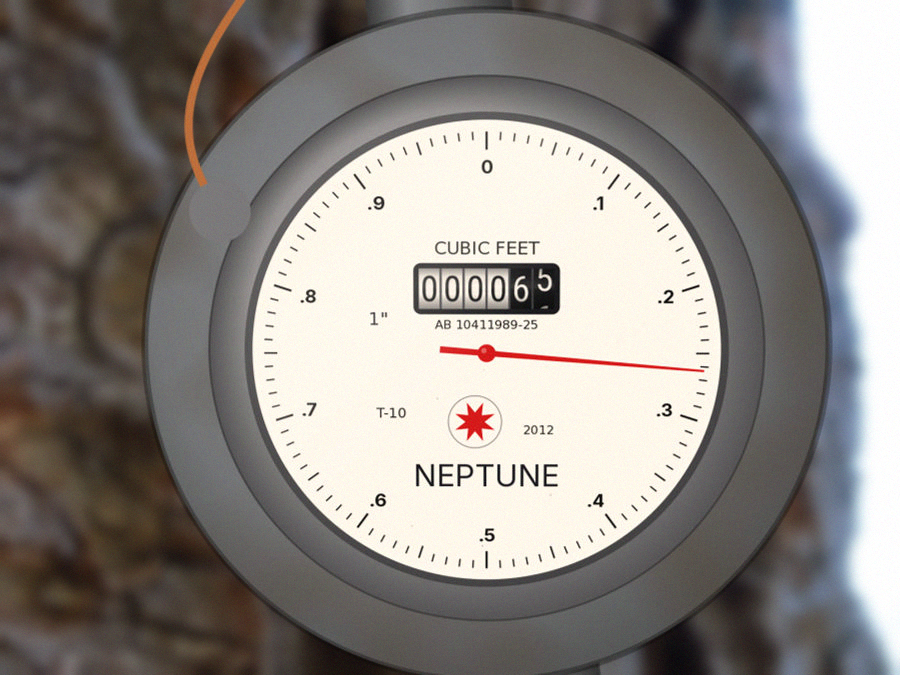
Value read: 65.26,ft³
